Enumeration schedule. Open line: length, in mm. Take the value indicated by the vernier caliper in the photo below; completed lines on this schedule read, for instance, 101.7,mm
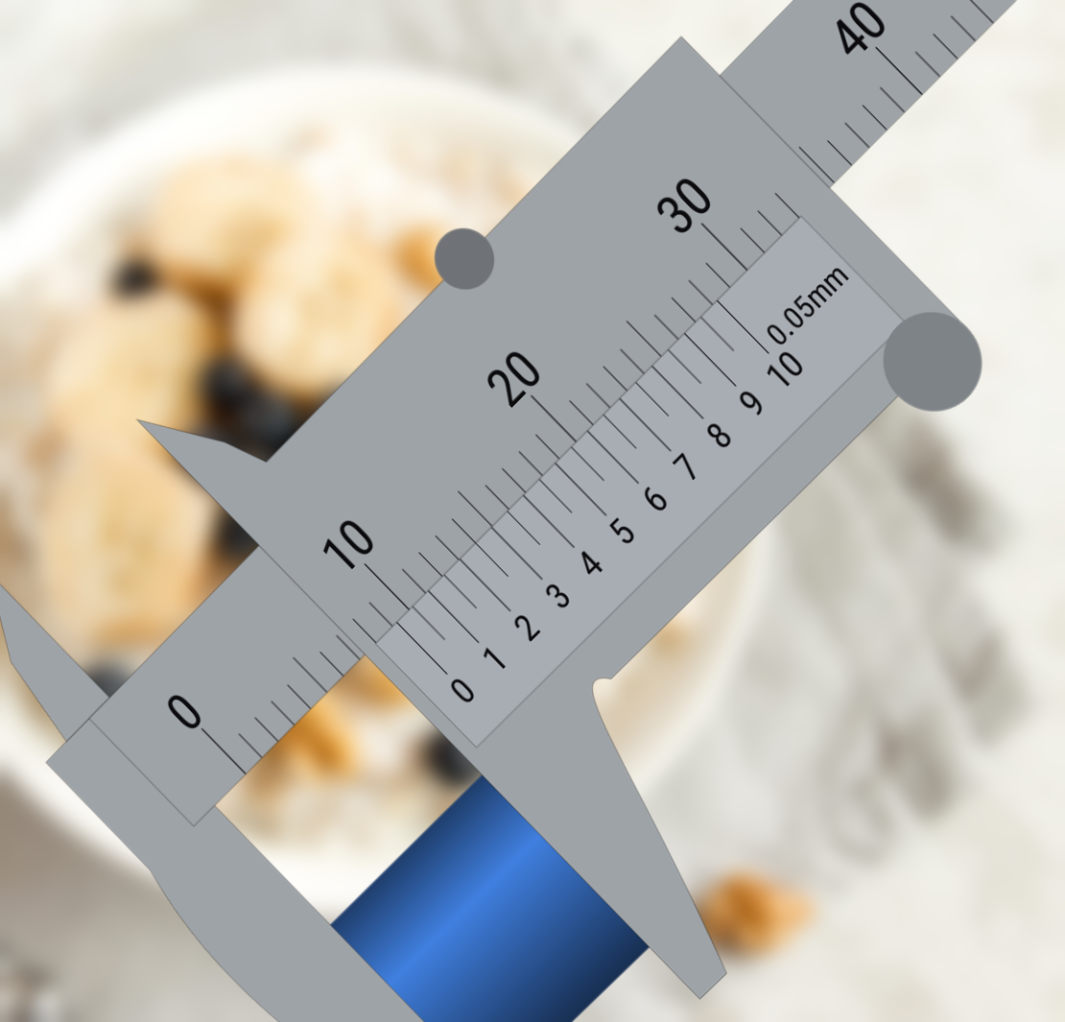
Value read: 9.25,mm
